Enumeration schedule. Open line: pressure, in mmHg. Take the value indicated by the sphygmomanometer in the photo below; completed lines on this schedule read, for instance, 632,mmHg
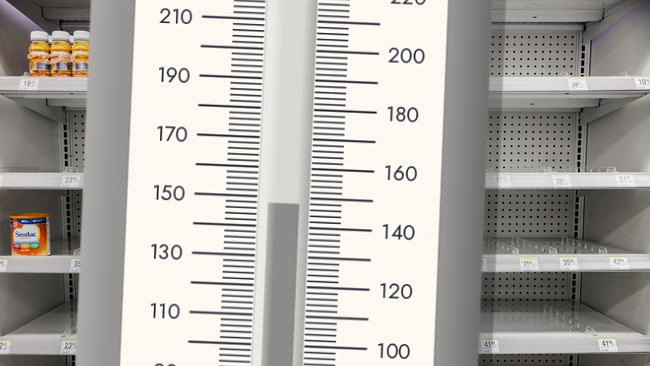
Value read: 148,mmHg
